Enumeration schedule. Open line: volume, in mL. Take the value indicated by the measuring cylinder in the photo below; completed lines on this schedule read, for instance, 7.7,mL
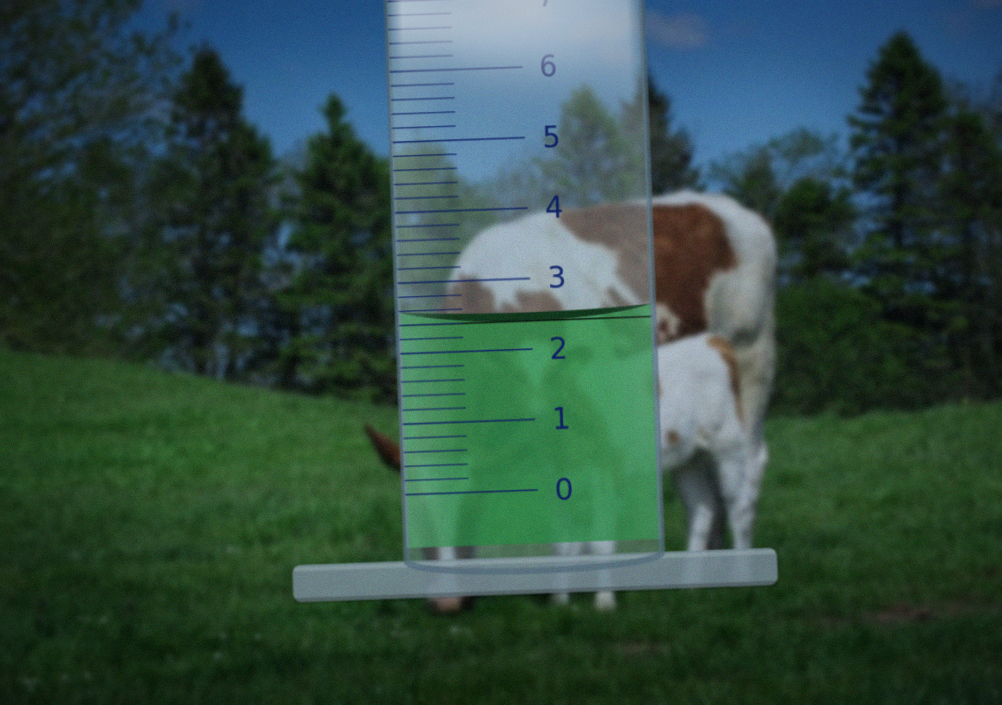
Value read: 2.4,mL
